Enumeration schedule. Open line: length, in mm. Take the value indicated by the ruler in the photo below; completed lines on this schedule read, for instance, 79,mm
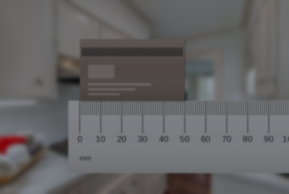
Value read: 50,mm
